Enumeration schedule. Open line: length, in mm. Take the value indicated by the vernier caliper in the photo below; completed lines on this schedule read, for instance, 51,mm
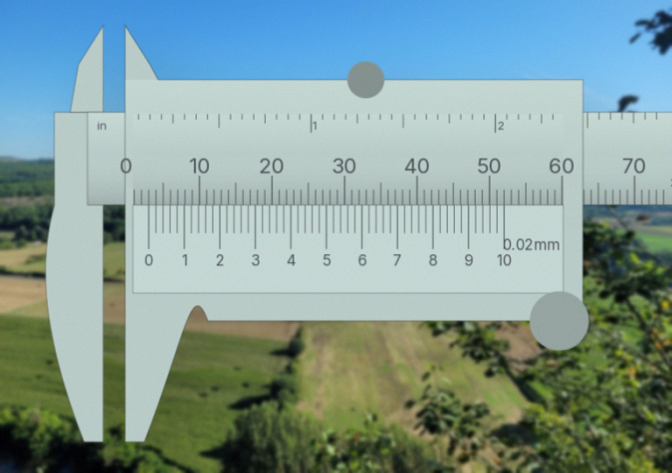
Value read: 3.0,mm
